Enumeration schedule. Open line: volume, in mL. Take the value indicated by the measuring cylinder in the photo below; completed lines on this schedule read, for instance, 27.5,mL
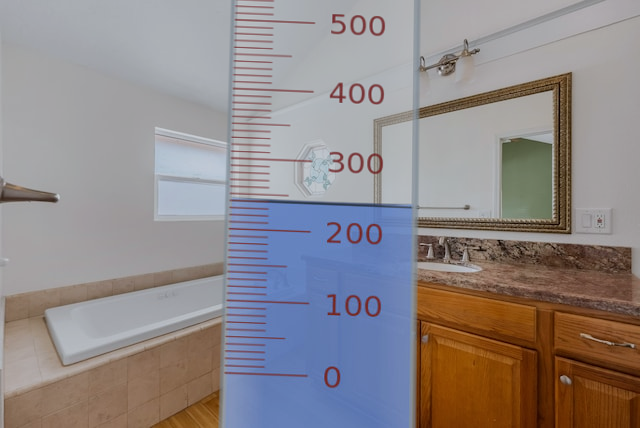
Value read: 240,mL
